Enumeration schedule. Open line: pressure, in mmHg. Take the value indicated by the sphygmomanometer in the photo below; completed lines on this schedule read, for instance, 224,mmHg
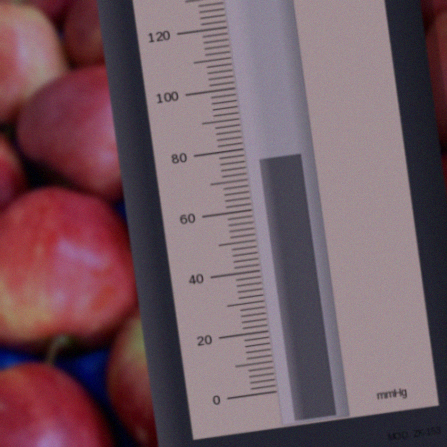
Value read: 76,mmHg
